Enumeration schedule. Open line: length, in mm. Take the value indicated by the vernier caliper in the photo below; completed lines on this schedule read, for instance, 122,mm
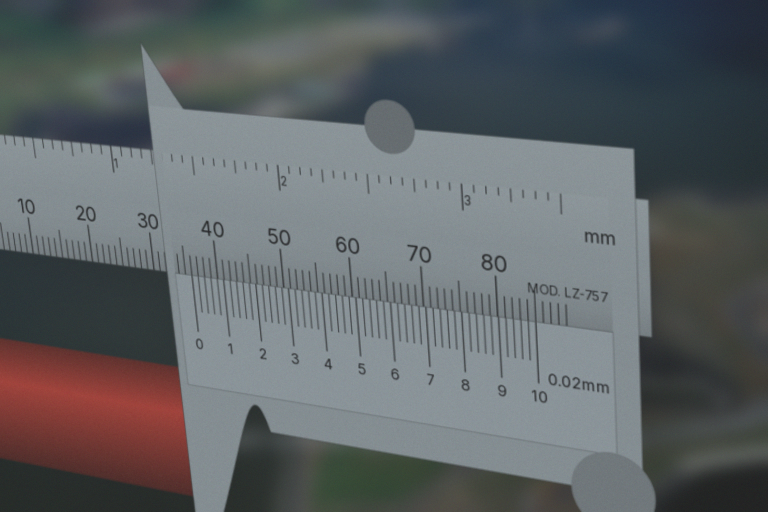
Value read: 36.0,mm
